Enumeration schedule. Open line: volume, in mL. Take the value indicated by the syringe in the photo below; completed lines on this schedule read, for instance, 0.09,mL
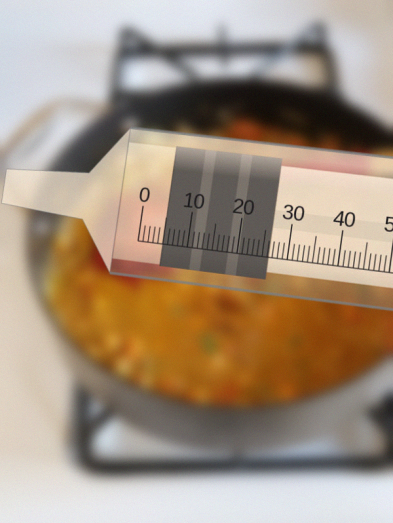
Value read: 5,mL
